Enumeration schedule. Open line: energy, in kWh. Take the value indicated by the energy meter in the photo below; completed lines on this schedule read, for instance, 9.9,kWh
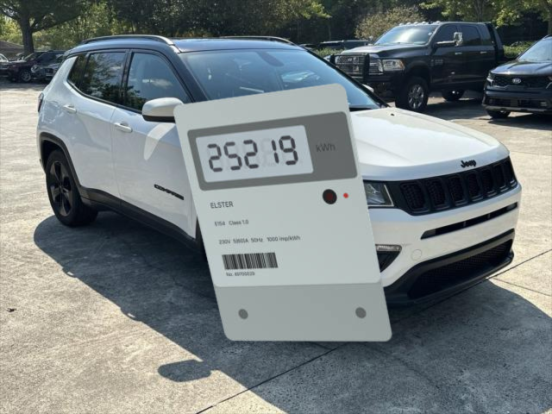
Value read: 25219,kWh
